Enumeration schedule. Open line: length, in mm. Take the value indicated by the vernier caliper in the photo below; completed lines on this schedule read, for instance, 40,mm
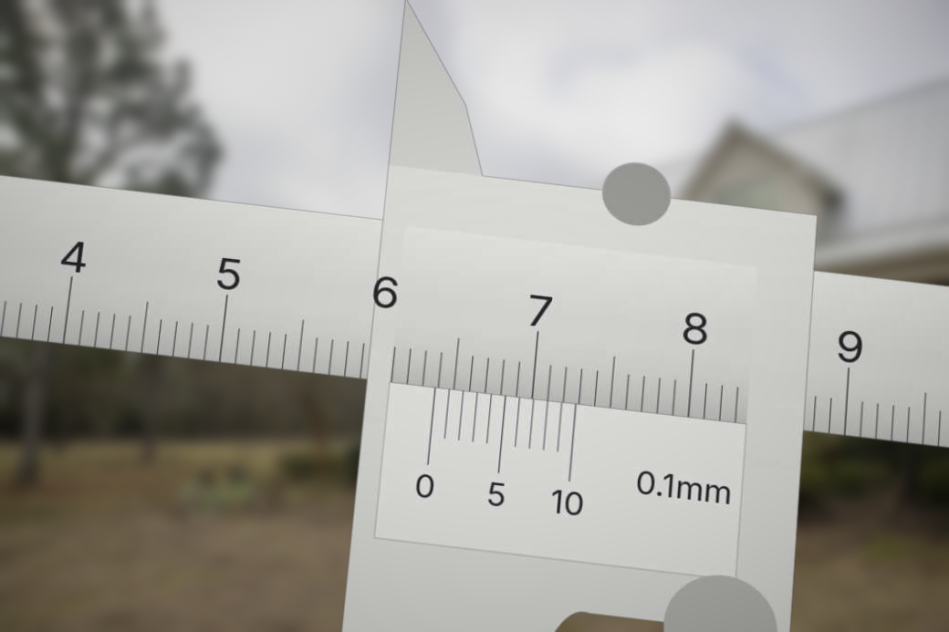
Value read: 63.8,mm
